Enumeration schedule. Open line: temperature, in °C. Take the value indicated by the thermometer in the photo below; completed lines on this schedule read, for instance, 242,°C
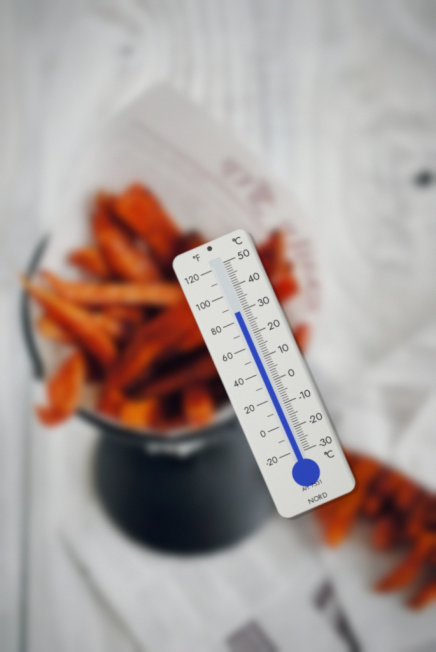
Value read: 30,°C
